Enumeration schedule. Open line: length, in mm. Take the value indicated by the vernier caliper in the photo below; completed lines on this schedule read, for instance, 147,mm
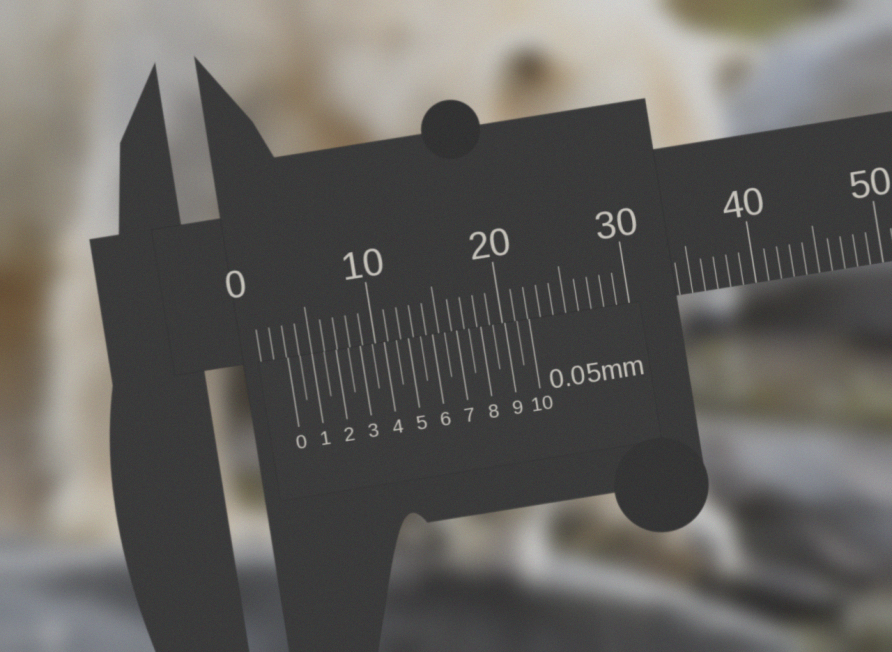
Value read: 3.1,mm
